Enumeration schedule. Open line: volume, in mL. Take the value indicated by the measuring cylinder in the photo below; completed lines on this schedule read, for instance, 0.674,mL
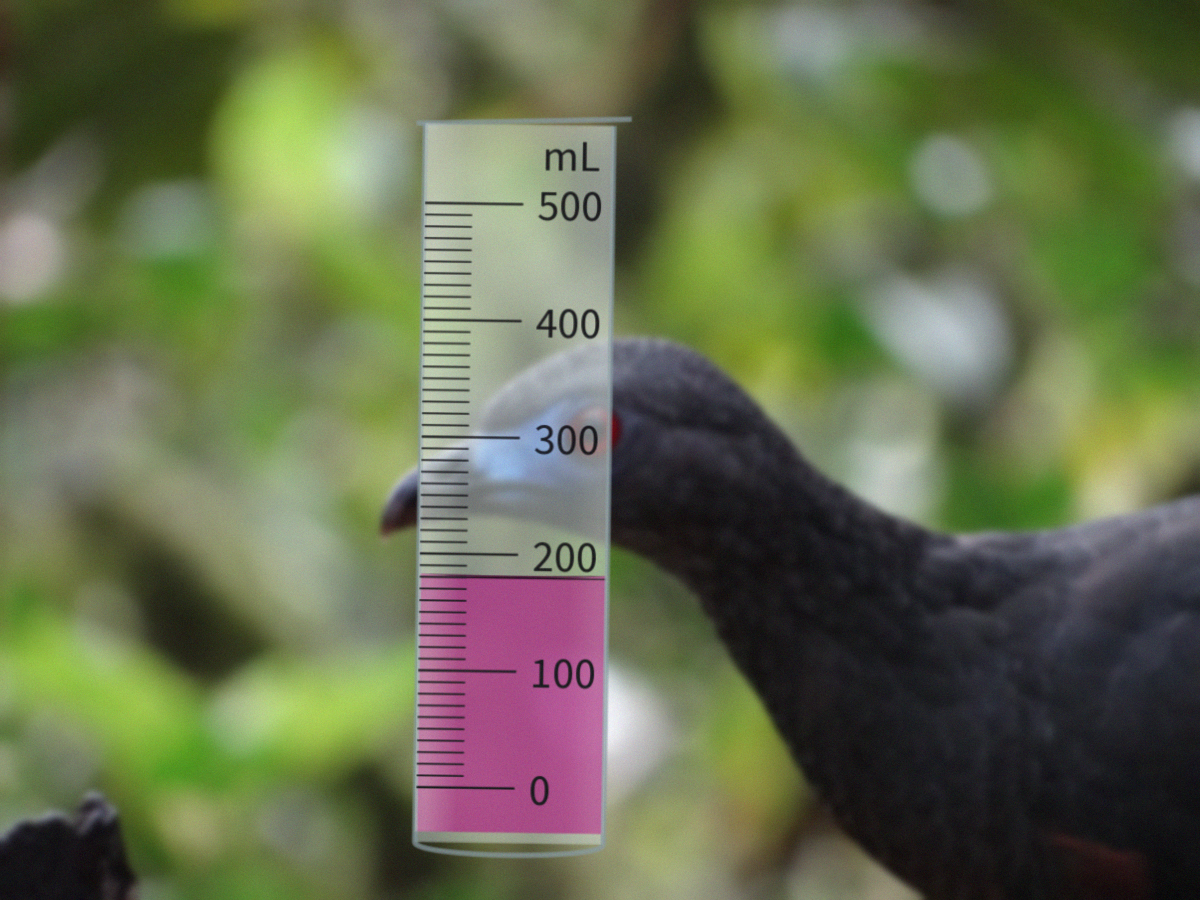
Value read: 180,mL
